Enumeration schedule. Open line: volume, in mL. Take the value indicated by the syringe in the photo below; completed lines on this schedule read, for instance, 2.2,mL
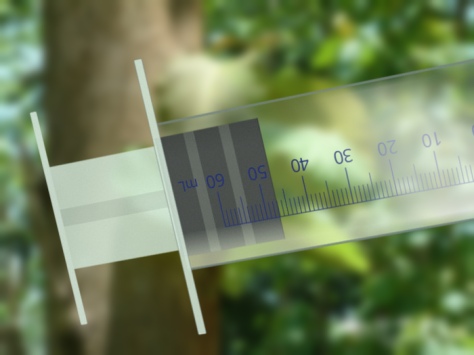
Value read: 47,mL
